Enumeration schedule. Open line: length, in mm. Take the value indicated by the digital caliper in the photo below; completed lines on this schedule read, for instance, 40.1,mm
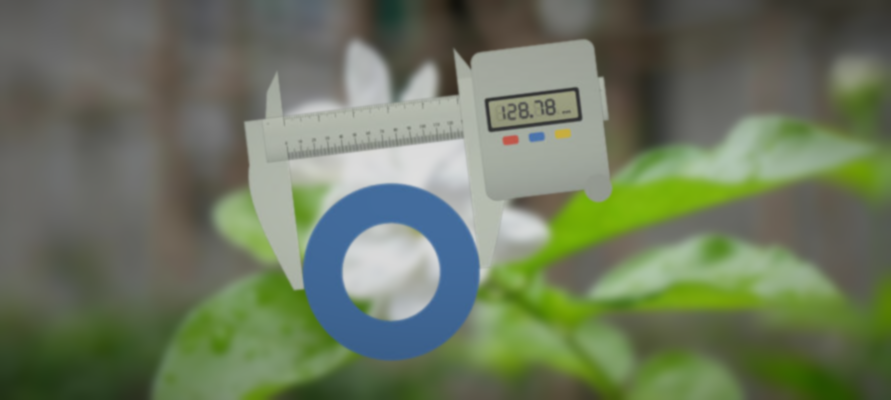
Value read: 128.78,mm
